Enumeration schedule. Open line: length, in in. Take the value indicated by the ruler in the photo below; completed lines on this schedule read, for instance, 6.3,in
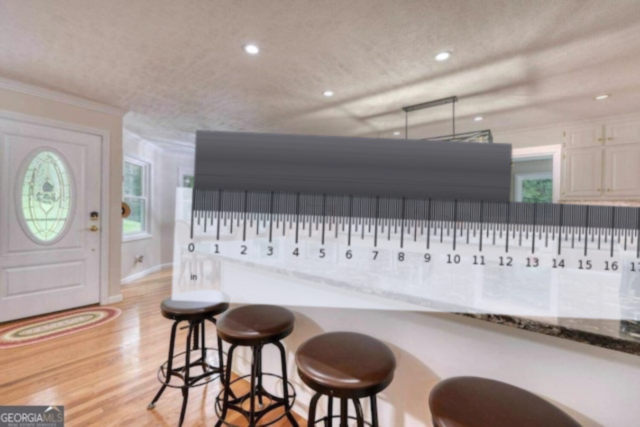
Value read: 12,in
